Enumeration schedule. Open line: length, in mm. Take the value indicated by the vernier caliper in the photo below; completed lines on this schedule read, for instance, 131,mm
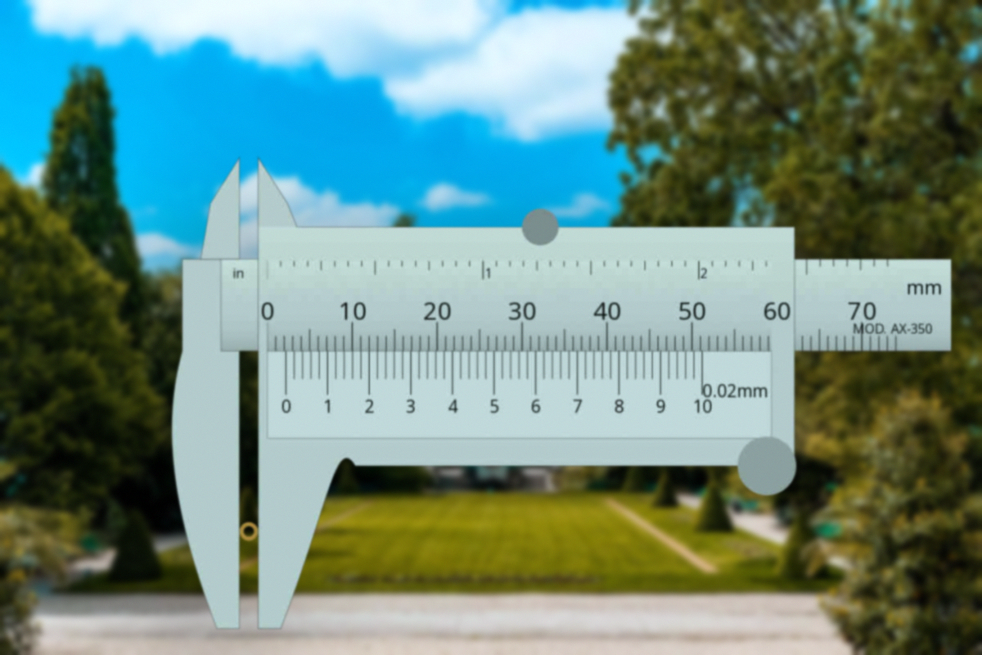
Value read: 2.2,mm
